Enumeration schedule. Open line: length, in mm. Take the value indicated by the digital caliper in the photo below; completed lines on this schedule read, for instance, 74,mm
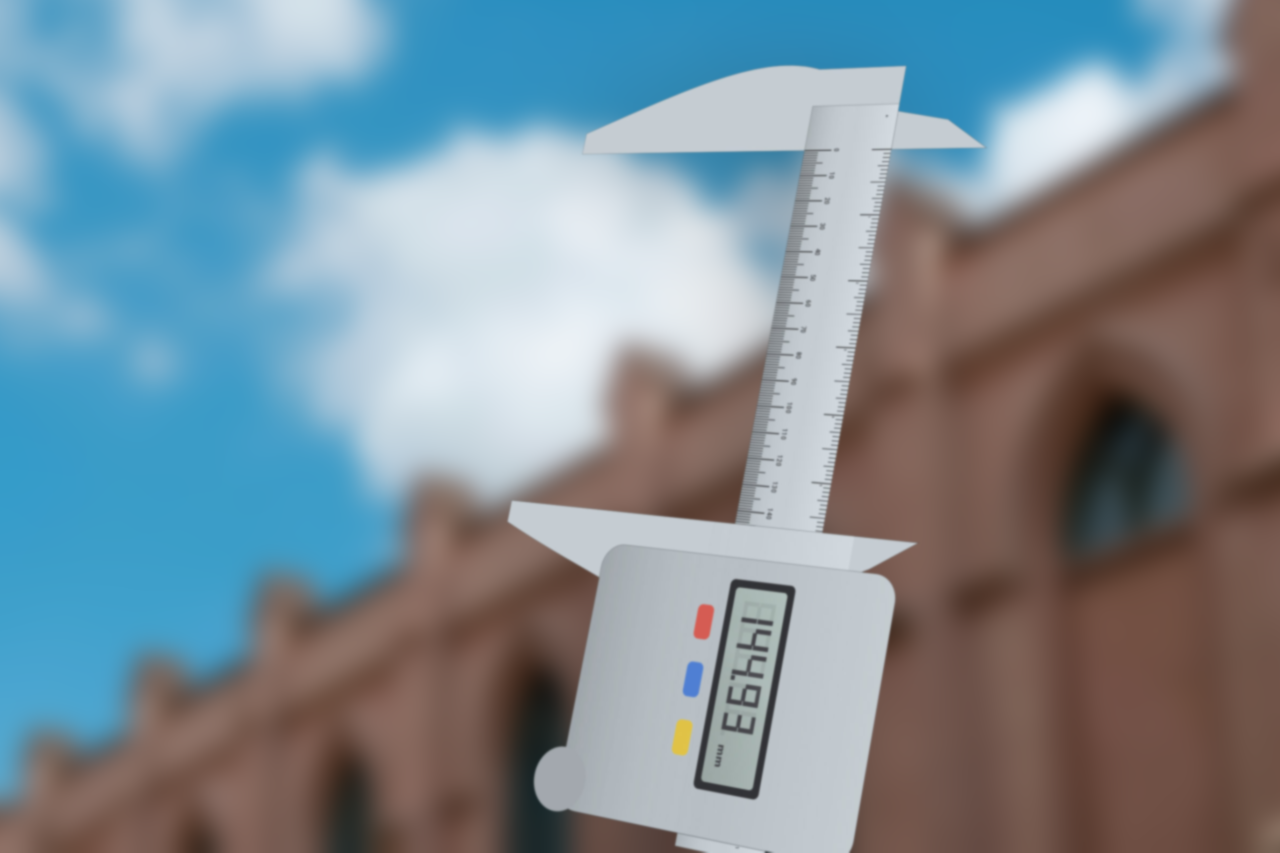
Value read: 144.93,mm
